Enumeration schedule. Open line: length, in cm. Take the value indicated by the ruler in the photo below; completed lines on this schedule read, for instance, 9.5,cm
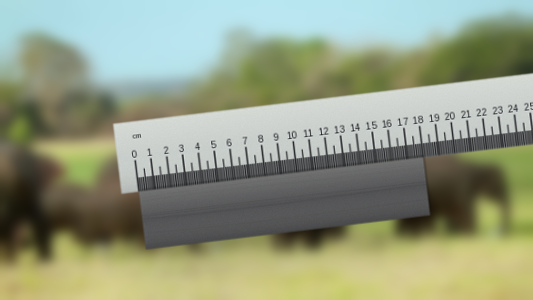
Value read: 18,cm
